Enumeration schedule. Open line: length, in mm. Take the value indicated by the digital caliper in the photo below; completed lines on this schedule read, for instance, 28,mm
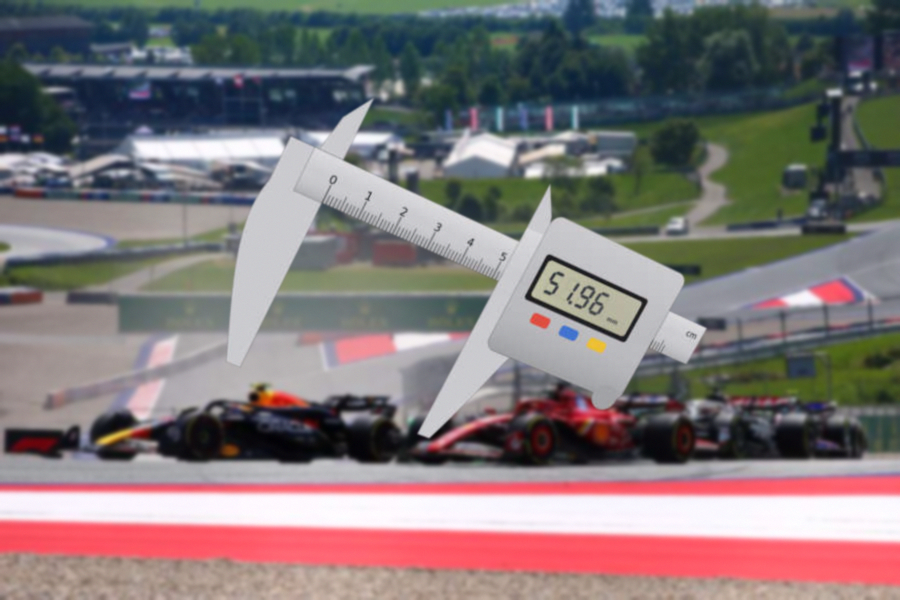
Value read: 51.96,mm
